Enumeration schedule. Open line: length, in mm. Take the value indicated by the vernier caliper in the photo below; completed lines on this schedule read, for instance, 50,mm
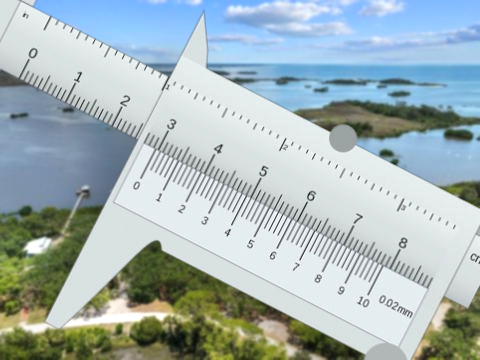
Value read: 29.5,mm
